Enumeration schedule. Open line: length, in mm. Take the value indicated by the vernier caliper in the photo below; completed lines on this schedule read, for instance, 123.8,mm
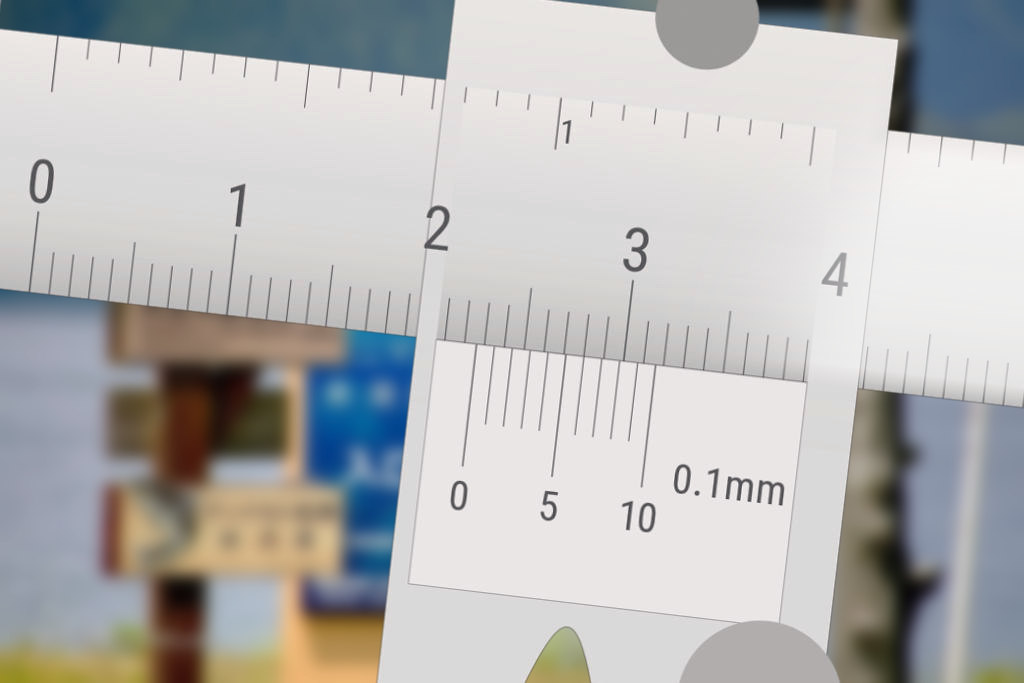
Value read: 22.6,mm
